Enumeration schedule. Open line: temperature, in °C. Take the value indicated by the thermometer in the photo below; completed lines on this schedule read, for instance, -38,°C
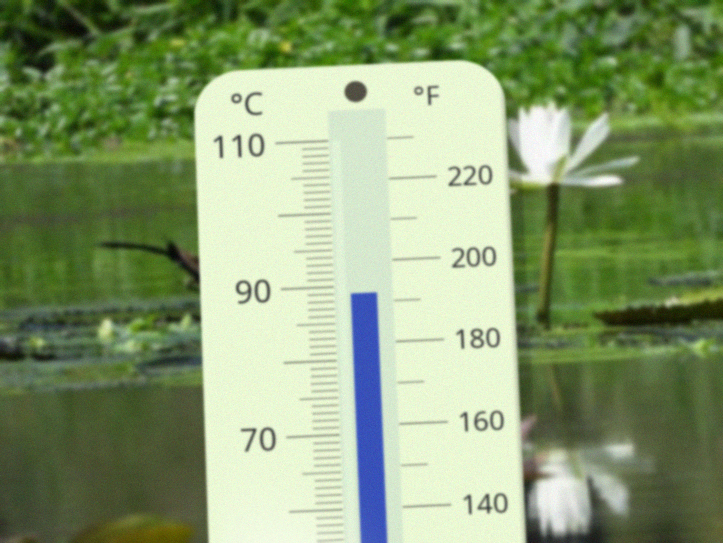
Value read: 89,°C
